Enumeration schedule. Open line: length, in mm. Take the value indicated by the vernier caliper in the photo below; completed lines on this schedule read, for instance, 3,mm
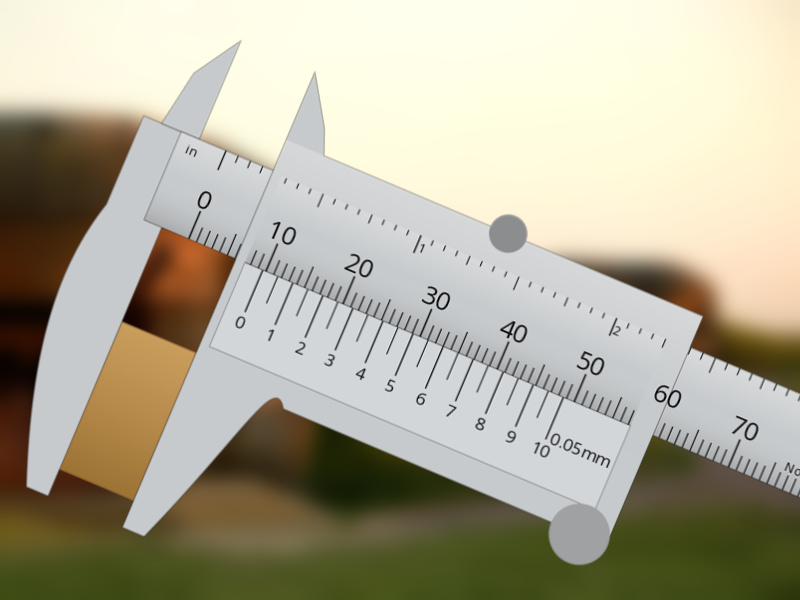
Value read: 9.6,mm
